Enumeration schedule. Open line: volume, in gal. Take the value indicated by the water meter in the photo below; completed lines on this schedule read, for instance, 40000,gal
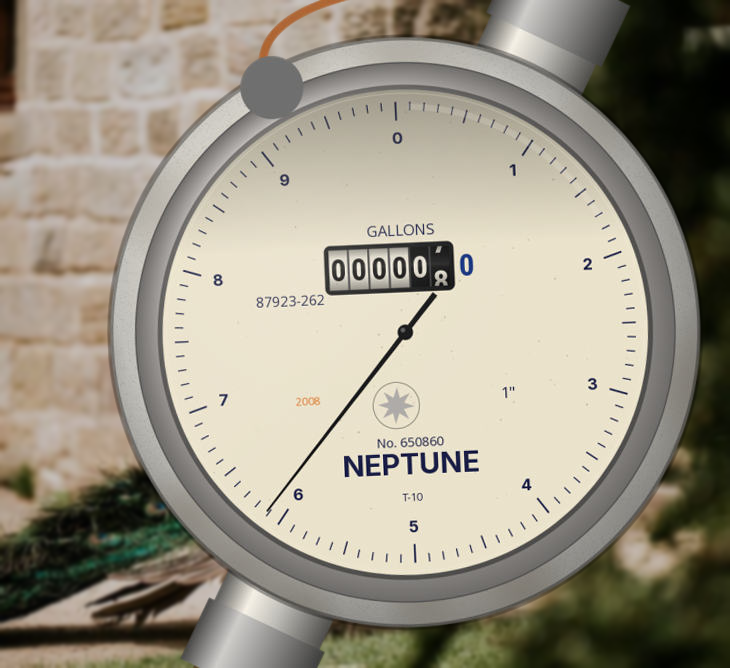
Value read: 76.1,gal
